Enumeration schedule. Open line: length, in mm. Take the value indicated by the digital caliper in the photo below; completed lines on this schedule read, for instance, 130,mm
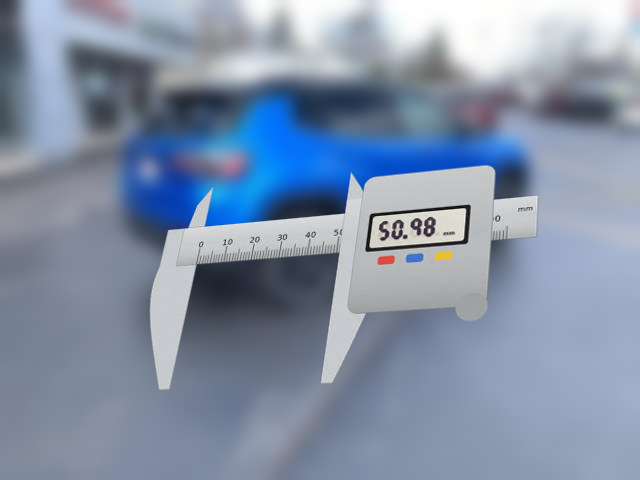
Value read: 50.98,mm
